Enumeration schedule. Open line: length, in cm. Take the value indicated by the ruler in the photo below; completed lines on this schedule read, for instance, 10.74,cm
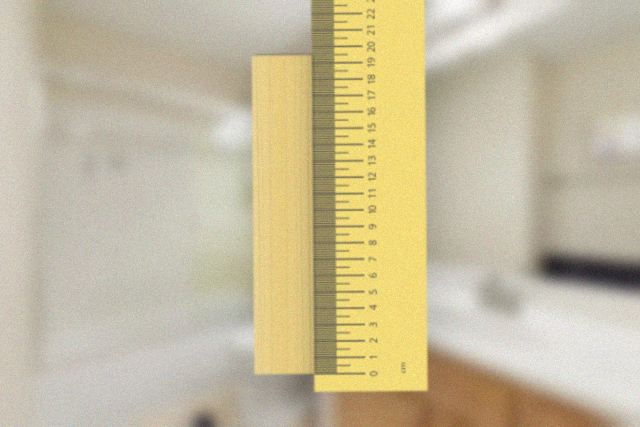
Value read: 19.5,cm
